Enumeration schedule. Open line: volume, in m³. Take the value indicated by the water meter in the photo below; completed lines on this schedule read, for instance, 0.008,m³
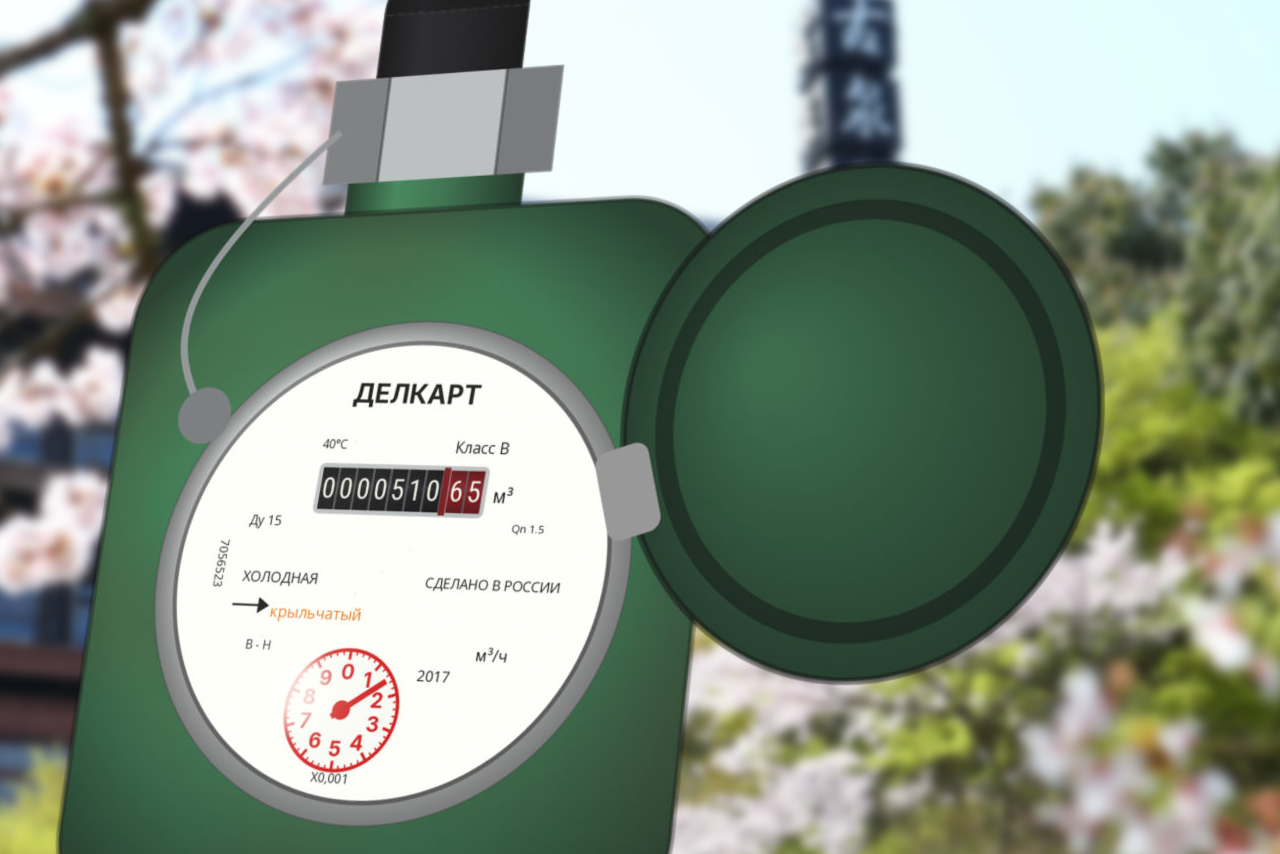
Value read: 510.651,m³
